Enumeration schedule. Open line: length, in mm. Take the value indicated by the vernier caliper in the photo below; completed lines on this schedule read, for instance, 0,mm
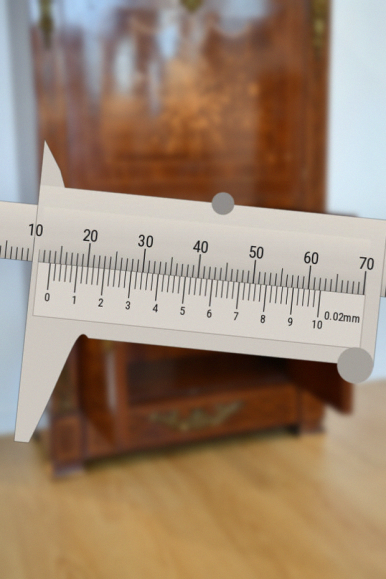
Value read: 13.2,mm
